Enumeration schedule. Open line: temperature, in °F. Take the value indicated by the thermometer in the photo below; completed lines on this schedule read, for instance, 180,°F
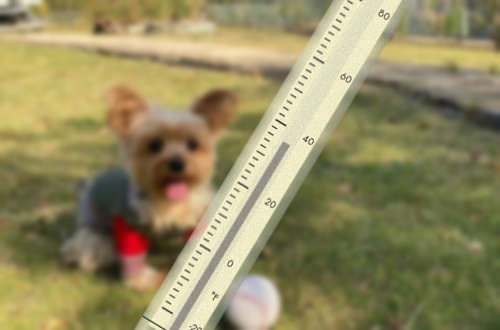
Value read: 36,°F
